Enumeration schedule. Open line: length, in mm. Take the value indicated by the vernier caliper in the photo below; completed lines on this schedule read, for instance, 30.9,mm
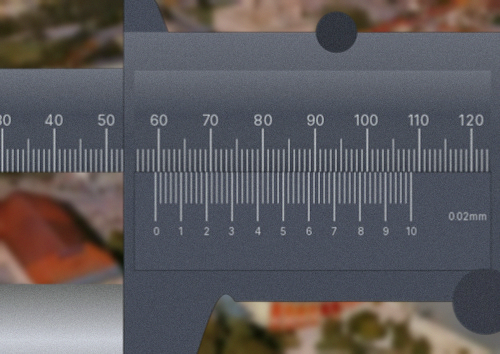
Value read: 59.4,mm
